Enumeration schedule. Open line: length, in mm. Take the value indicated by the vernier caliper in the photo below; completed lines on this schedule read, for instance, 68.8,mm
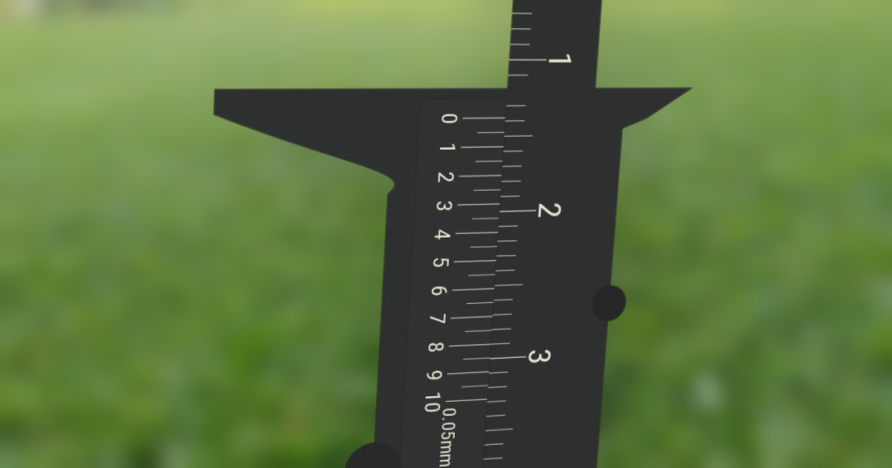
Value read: 13.8,mm
